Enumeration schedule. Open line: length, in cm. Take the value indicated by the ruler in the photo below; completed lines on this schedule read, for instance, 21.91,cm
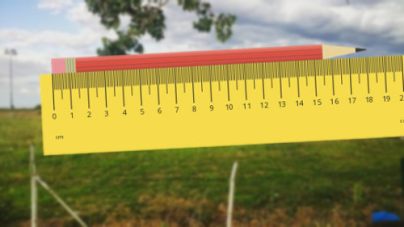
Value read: 18,cm
